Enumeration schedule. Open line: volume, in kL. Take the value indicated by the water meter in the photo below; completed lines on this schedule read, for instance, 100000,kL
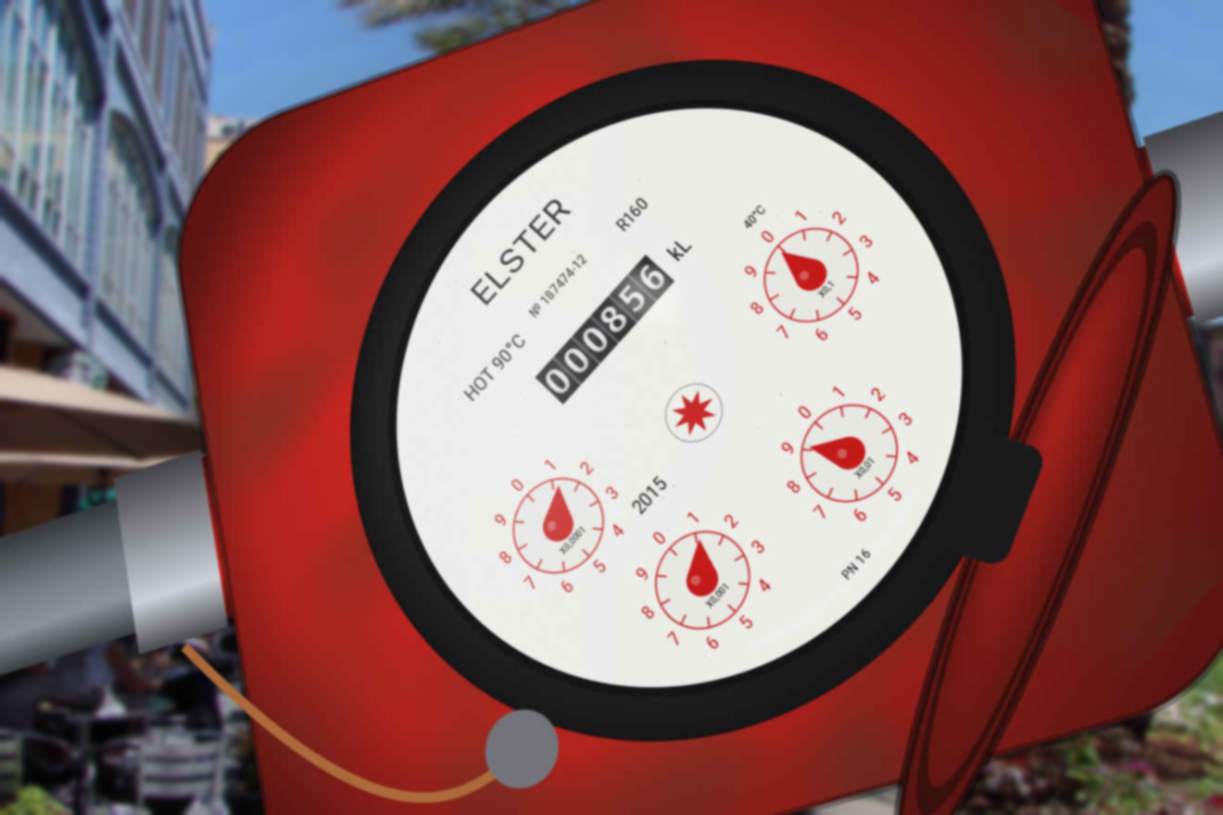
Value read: 855.9911,kL
